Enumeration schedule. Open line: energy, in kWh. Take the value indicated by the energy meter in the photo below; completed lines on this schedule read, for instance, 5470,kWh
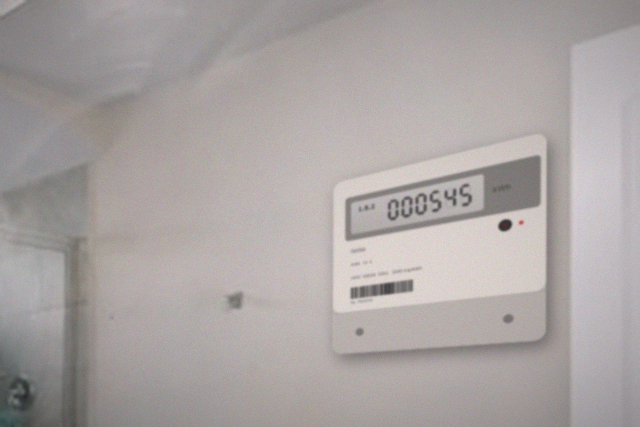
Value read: 545,kWh
